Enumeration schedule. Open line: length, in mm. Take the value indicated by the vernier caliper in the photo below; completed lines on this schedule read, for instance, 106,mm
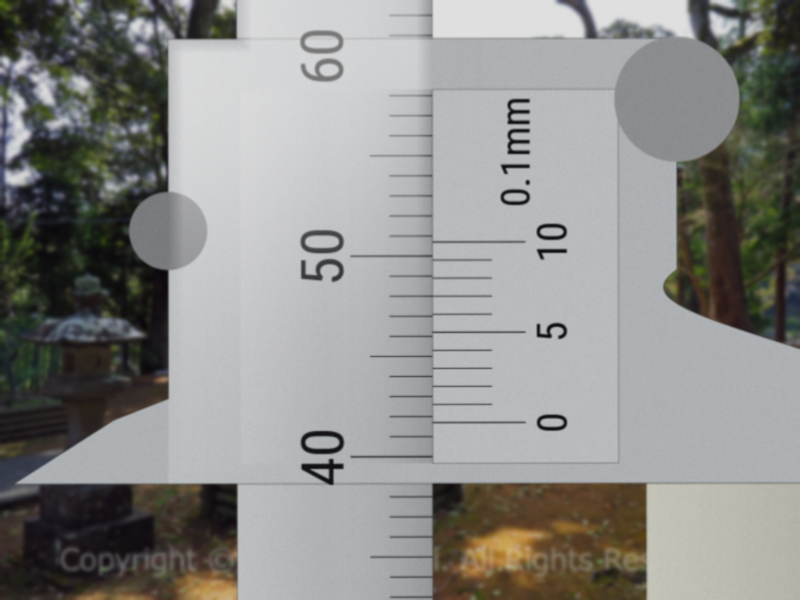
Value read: 41.7,mm
